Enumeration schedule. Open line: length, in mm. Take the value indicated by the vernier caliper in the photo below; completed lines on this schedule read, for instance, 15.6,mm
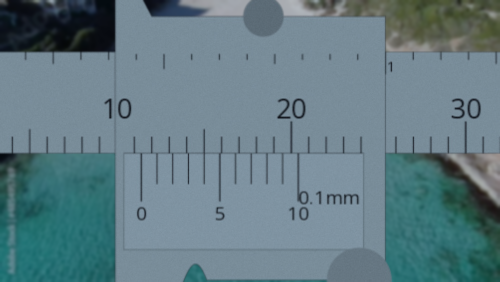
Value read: 11.4,mm
